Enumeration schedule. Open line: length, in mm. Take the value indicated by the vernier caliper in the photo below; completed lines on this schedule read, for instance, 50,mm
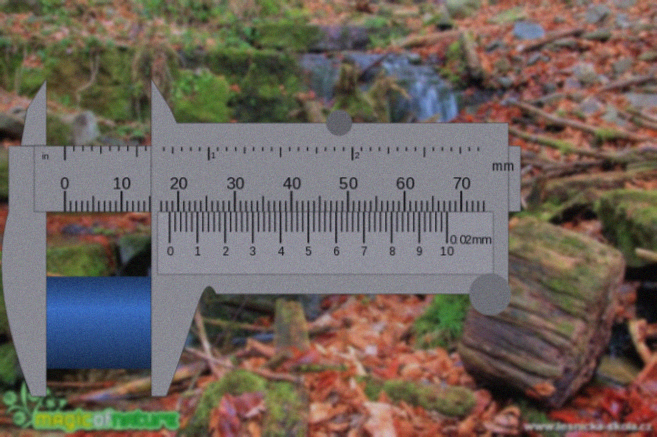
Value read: 18.5,mm
